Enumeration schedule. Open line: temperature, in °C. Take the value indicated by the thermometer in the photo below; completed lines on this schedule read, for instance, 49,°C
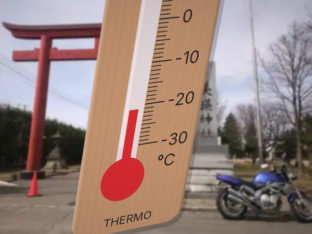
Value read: -21,°C
